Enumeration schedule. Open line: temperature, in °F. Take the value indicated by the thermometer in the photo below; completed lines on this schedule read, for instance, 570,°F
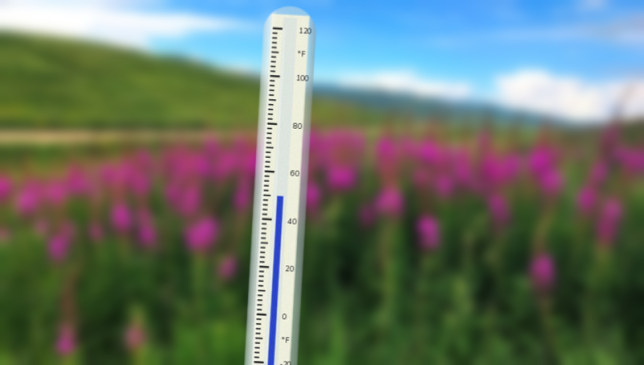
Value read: 50,°F
